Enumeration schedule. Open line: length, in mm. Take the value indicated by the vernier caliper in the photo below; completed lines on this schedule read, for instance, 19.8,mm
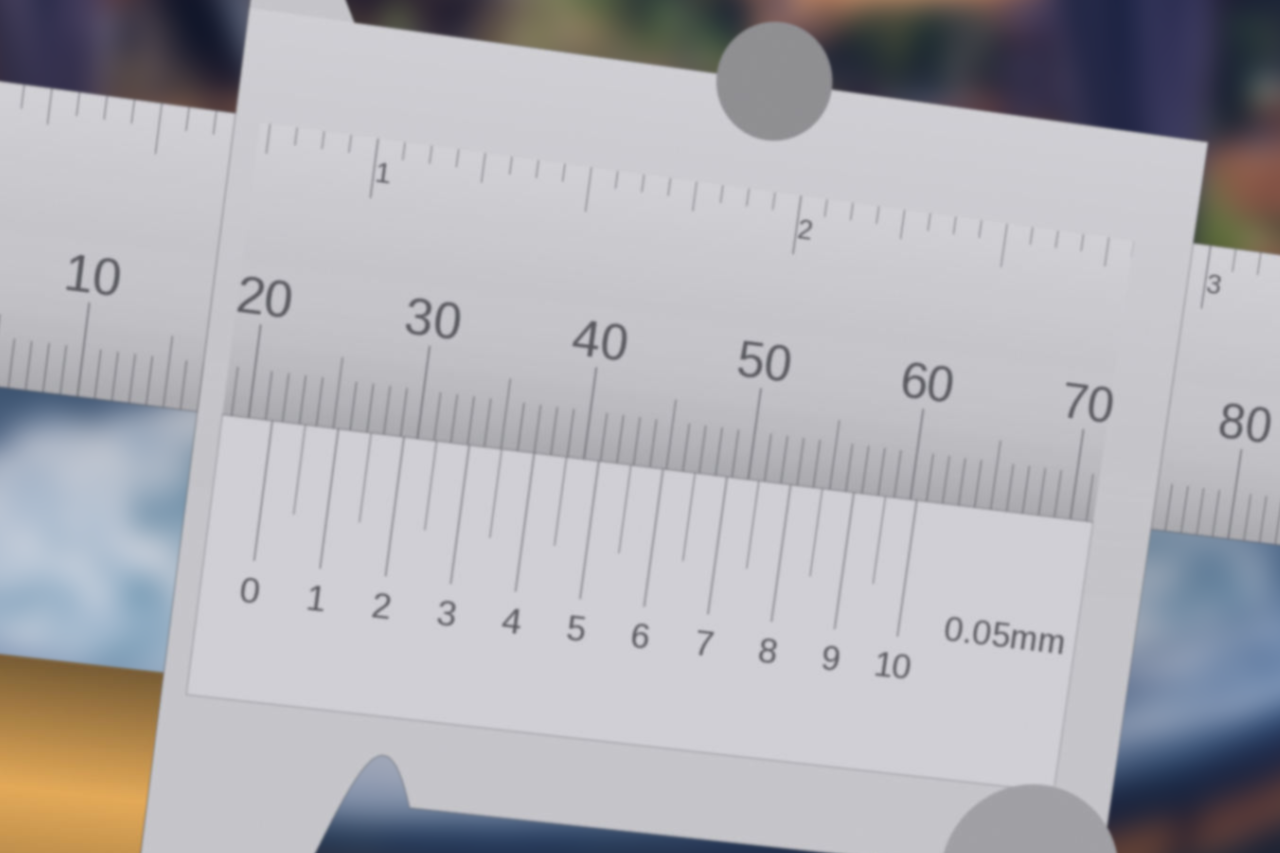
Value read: 21.4,mm
